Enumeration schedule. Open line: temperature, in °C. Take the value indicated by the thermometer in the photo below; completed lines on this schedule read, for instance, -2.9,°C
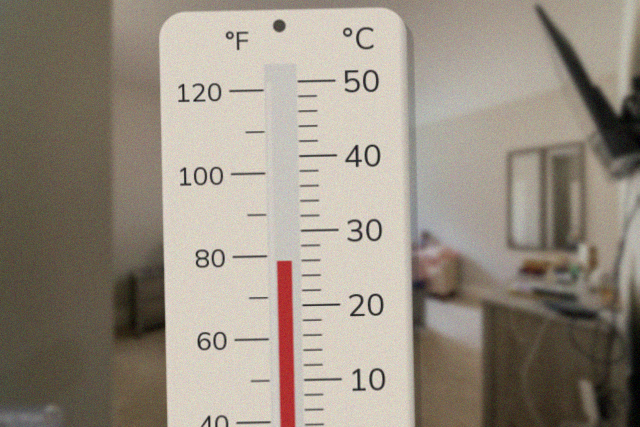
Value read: 26,°C
